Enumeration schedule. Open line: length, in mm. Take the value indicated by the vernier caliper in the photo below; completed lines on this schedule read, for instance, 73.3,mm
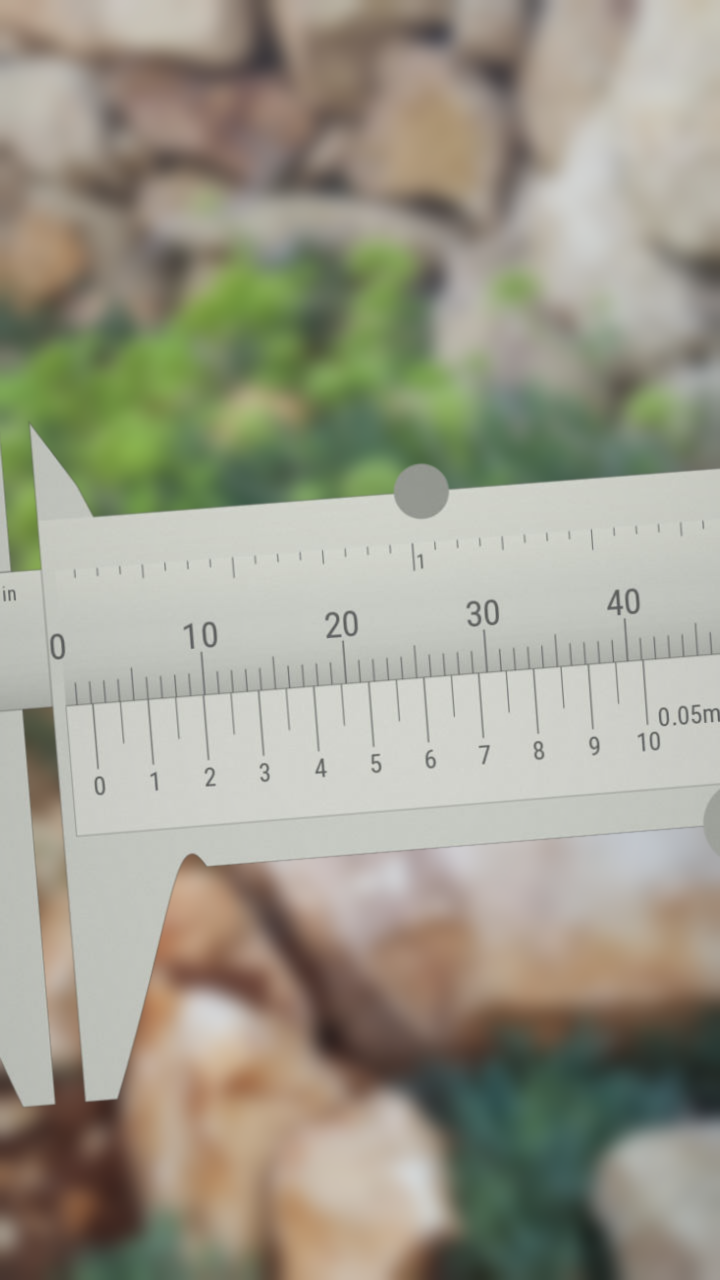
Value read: 2.1,mm
